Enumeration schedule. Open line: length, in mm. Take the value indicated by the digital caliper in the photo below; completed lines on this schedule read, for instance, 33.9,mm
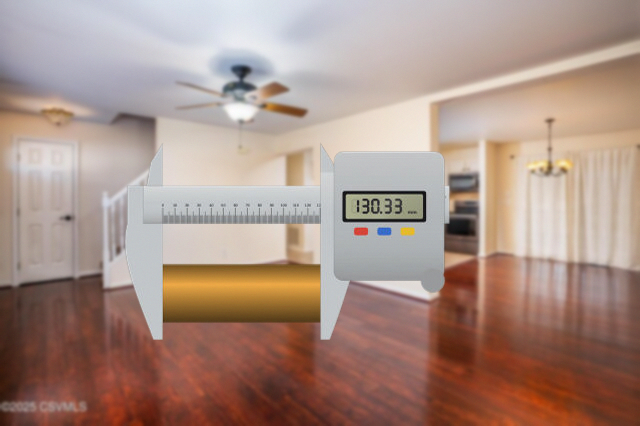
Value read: 130.33,mm
